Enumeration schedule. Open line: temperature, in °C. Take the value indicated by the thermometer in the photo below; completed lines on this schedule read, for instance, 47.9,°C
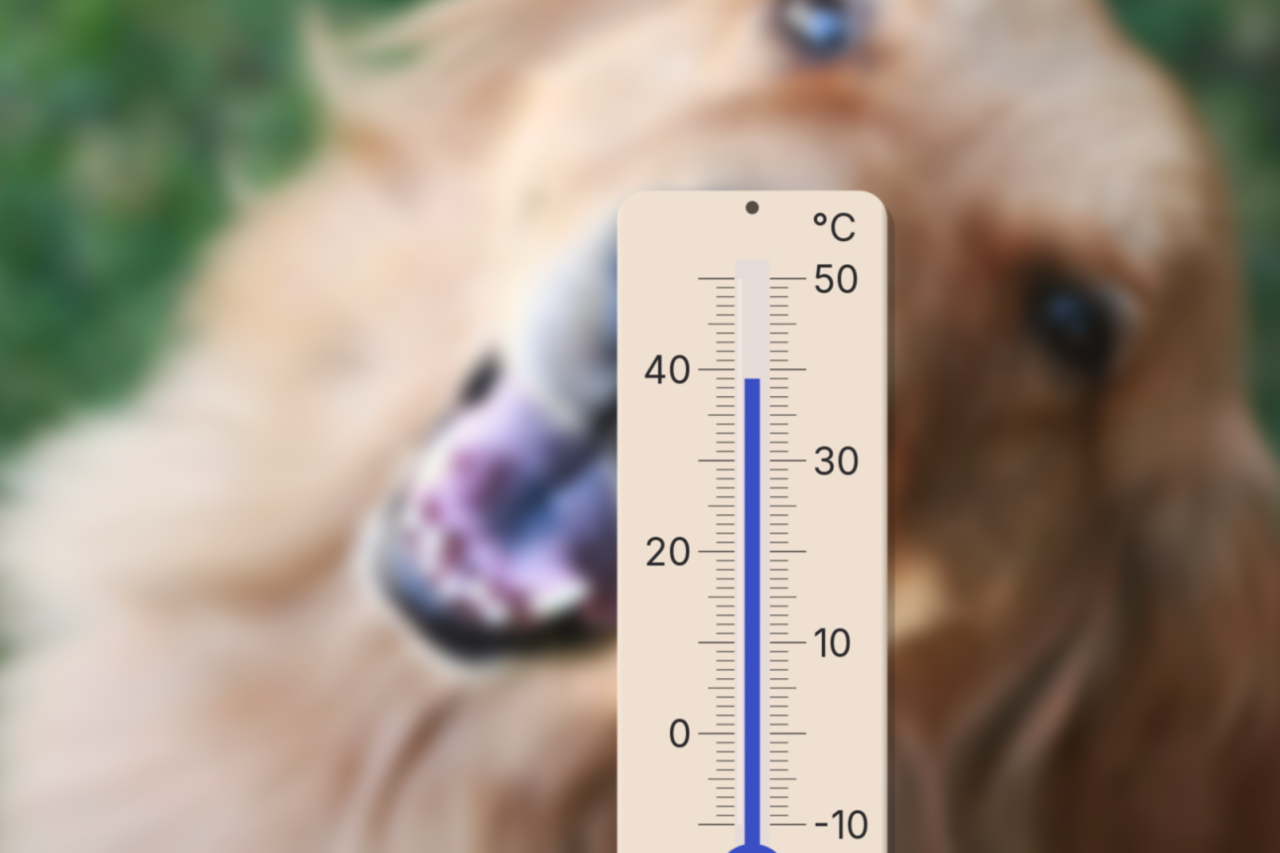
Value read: 39,°C
